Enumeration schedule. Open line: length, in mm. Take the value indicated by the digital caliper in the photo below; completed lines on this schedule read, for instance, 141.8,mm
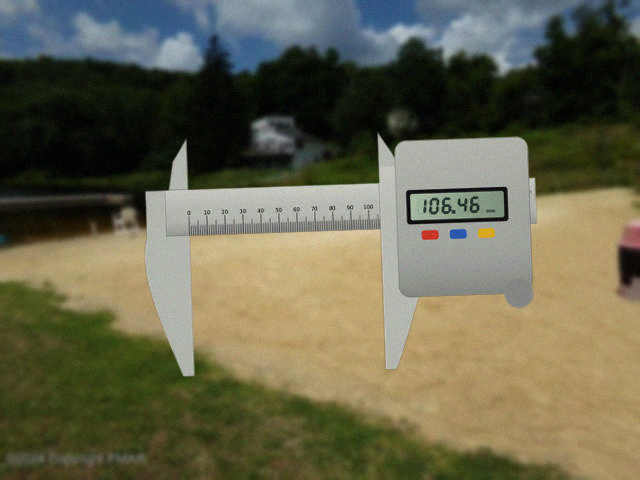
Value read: 106.46,mm
